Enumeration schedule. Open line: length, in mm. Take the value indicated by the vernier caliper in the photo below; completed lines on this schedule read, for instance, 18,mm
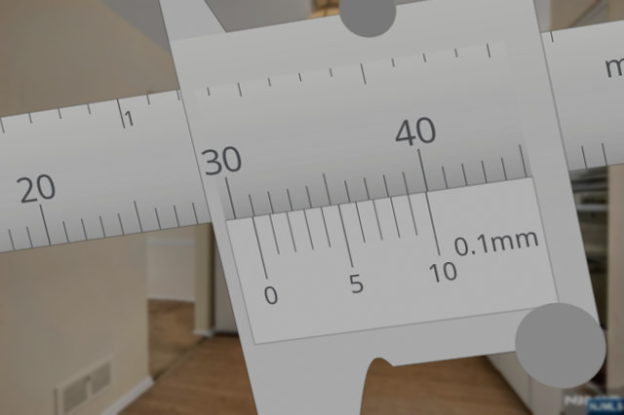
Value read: 30.9,mm
